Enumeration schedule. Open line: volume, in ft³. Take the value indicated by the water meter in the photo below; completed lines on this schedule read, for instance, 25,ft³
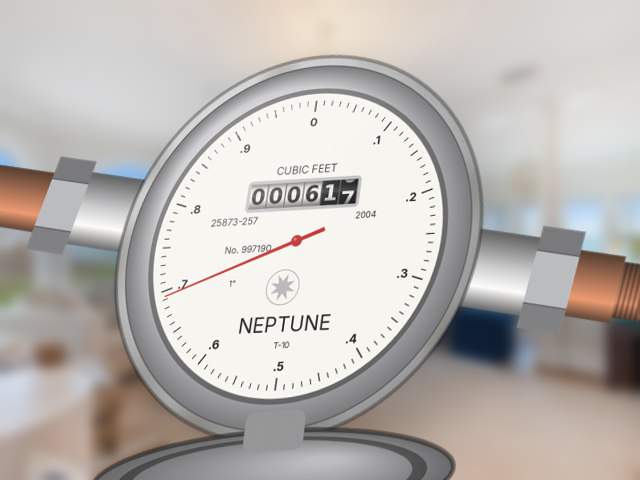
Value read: 616.69,ft³
